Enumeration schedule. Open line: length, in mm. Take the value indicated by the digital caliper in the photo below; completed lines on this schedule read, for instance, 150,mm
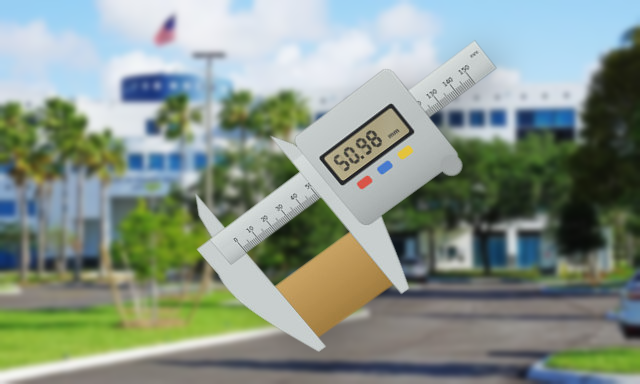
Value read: 50.98,mm
